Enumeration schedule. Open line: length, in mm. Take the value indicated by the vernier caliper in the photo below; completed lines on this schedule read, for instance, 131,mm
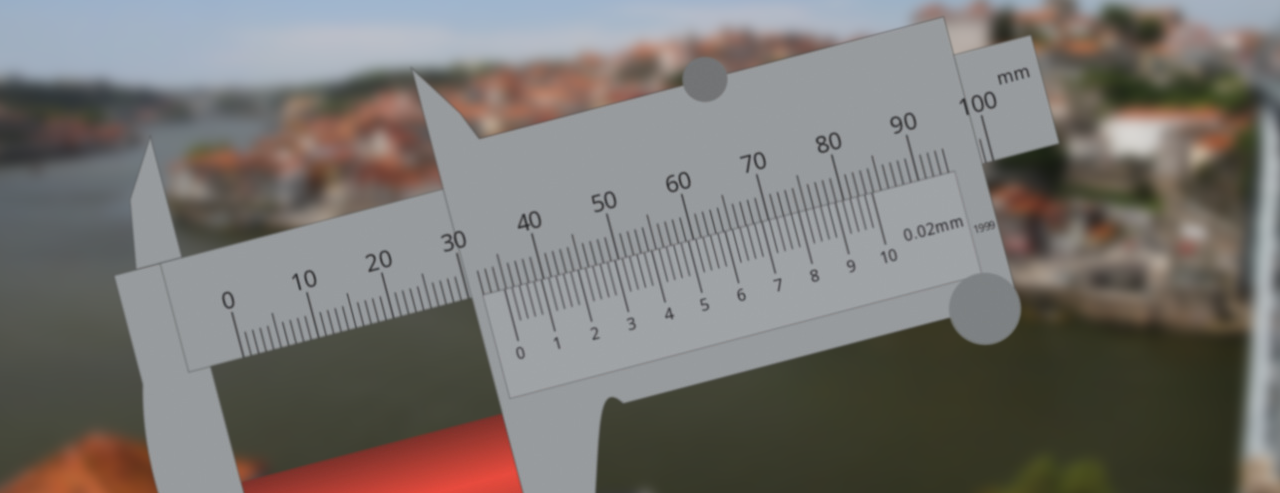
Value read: 34.8,mm
